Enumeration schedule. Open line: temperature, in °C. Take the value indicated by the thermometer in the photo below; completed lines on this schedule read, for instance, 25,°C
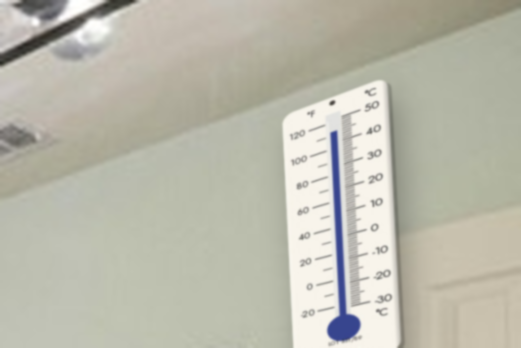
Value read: 45,°C
